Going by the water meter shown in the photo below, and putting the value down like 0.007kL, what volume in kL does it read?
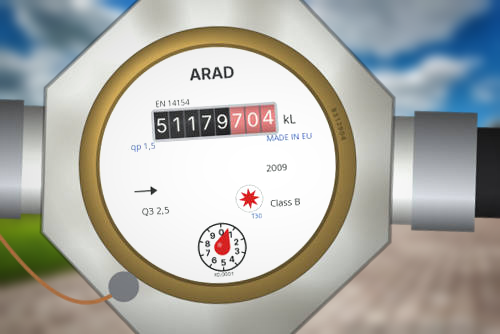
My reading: 51179.7040kL
